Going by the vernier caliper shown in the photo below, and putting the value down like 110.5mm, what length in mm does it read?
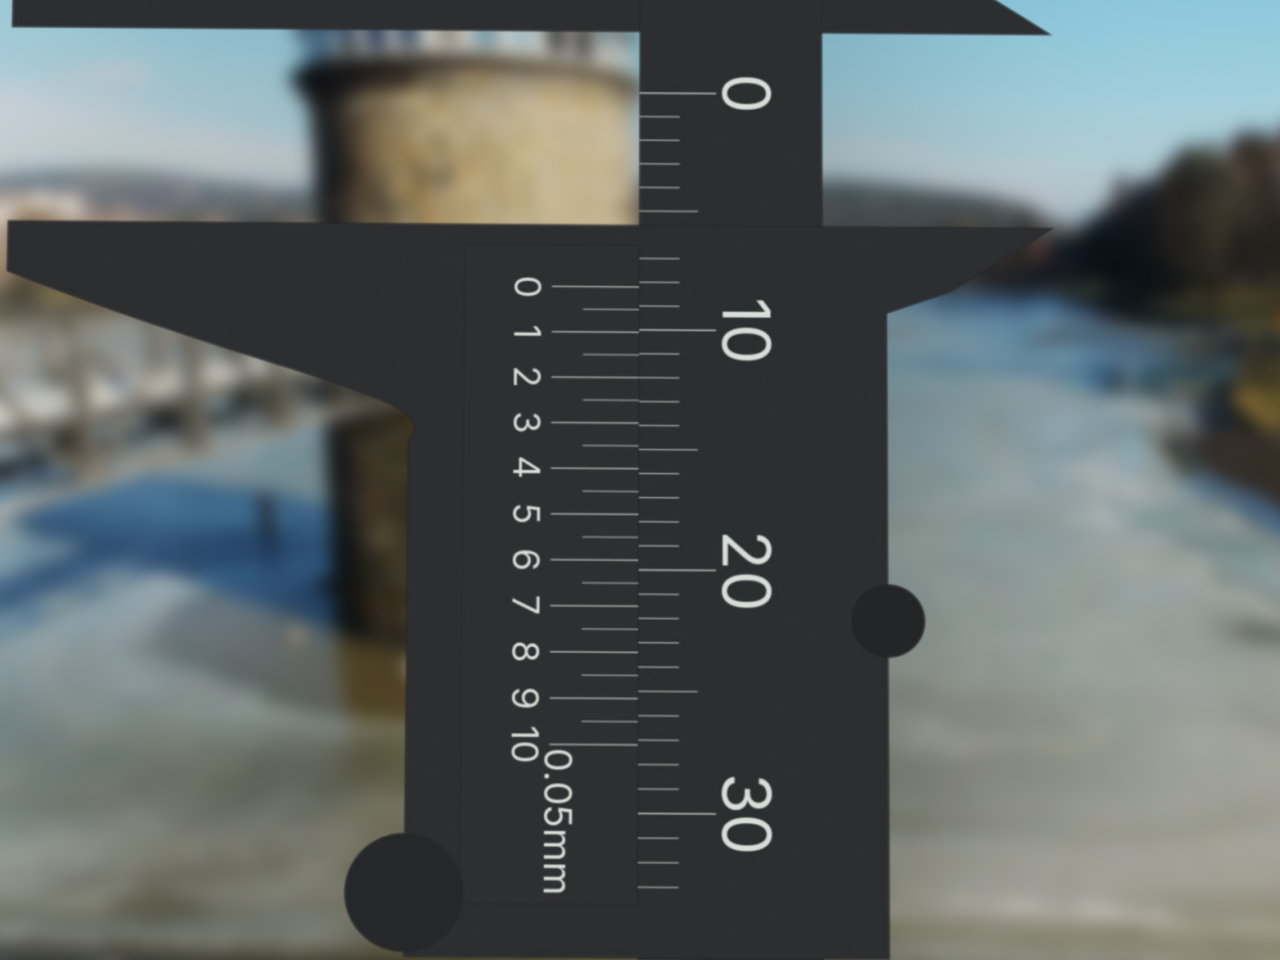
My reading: 8.2mm
